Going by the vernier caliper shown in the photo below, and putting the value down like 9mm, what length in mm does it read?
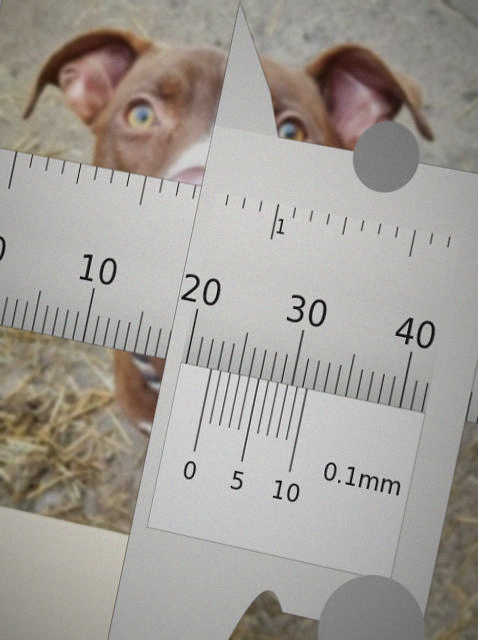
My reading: 22.4mm
